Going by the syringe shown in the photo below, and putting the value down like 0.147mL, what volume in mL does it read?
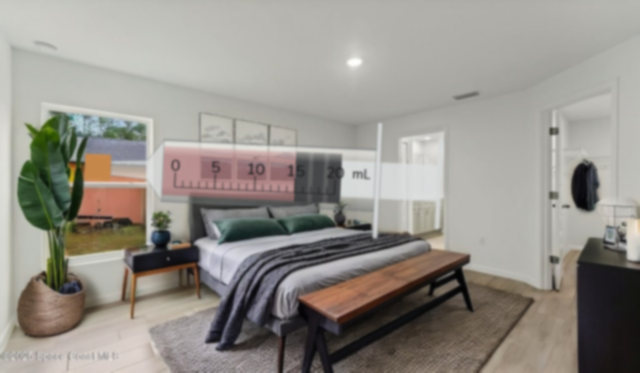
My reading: 15mL
